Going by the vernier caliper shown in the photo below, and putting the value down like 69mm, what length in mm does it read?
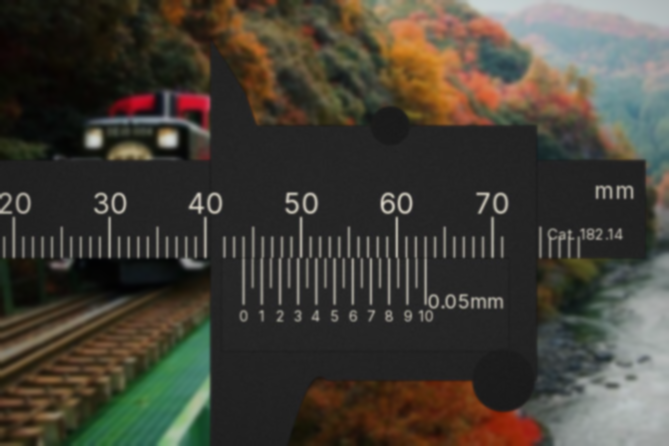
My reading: 44.0mm
